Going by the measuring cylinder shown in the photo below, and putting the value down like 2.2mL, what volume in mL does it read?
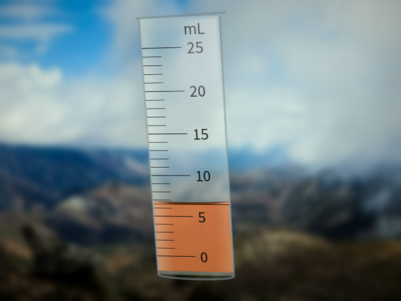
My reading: 6.5mL
